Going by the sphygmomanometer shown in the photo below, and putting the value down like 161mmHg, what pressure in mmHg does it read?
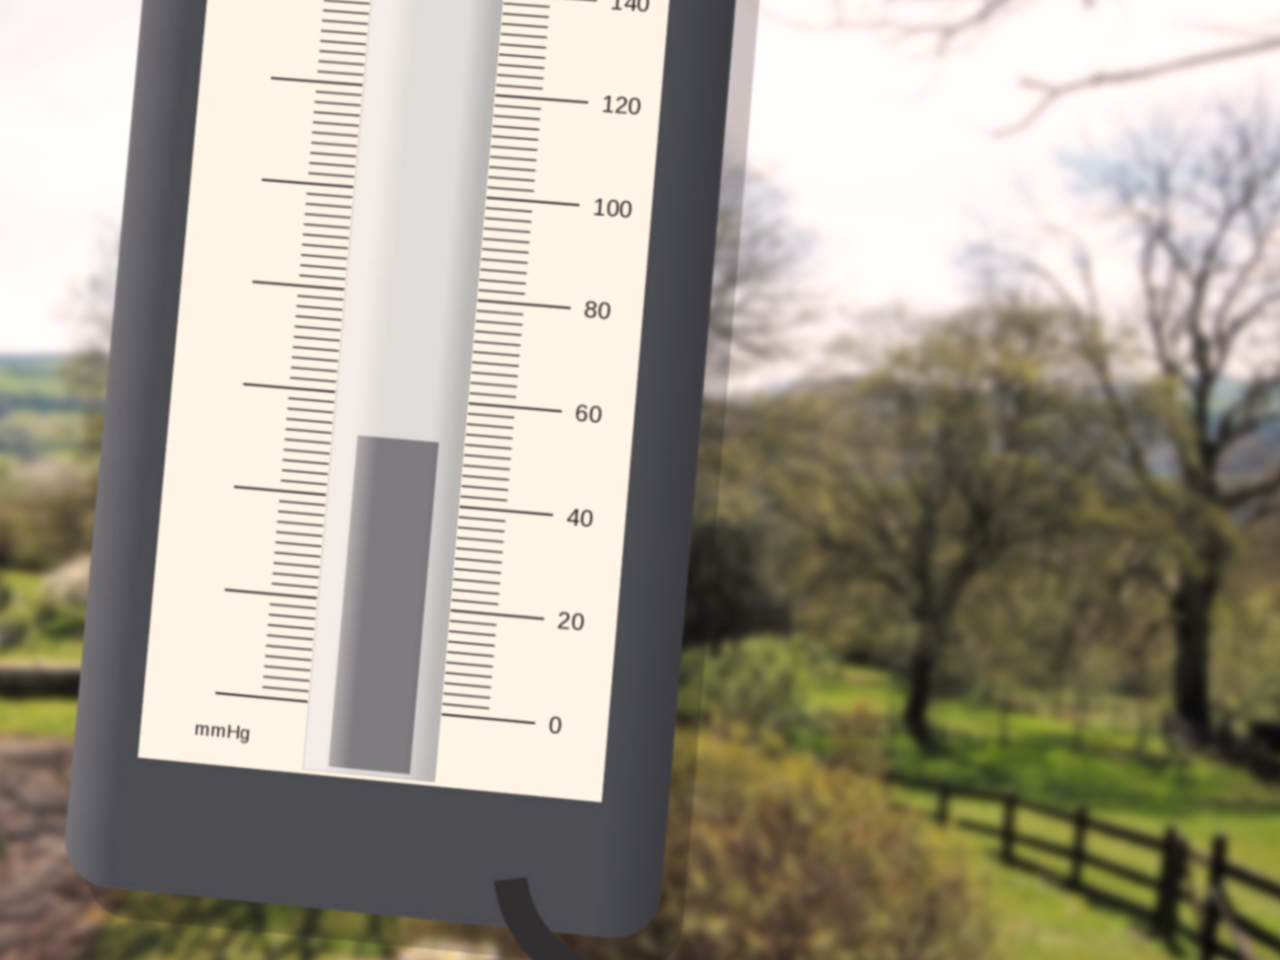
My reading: 52mmHg
